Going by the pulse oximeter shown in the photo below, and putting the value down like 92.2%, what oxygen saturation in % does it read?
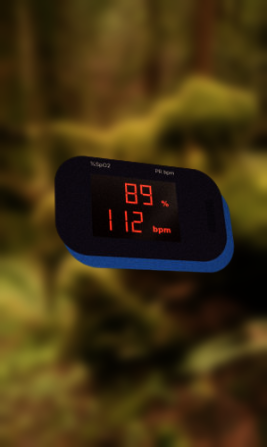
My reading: 89%
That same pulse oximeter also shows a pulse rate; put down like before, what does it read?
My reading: 112bpm
